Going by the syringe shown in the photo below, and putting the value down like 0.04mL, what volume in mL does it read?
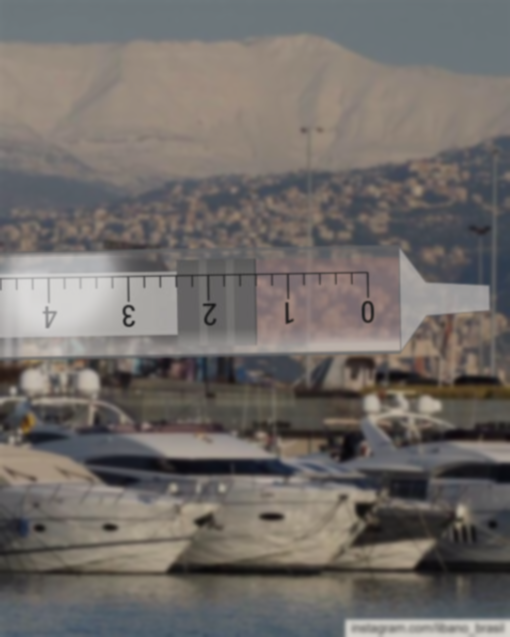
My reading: 1.4mL
